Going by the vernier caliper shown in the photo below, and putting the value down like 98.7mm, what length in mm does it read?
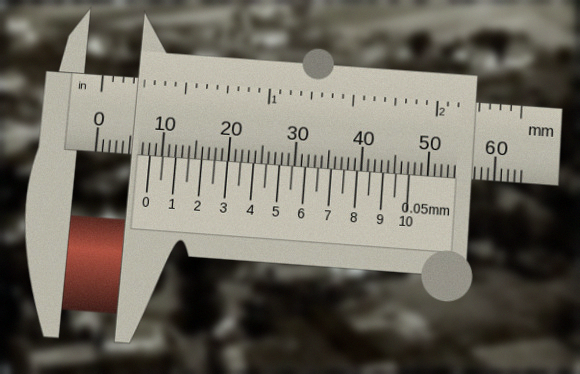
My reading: 8.2mm
